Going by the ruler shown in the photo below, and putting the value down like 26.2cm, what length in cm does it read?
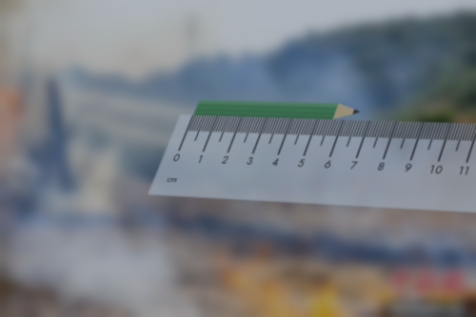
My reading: 6.5cm
